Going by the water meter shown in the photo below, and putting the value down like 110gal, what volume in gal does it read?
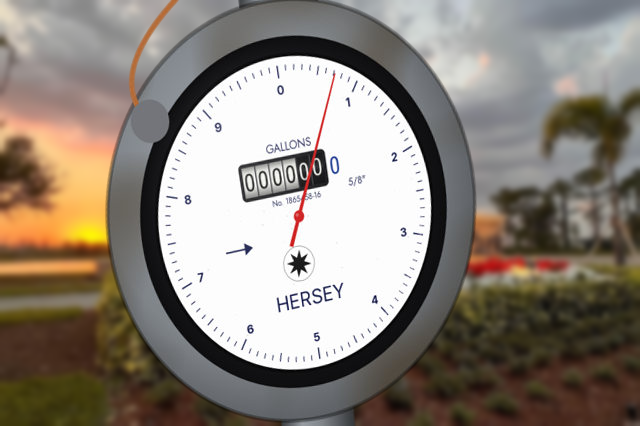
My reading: 0.7gal
